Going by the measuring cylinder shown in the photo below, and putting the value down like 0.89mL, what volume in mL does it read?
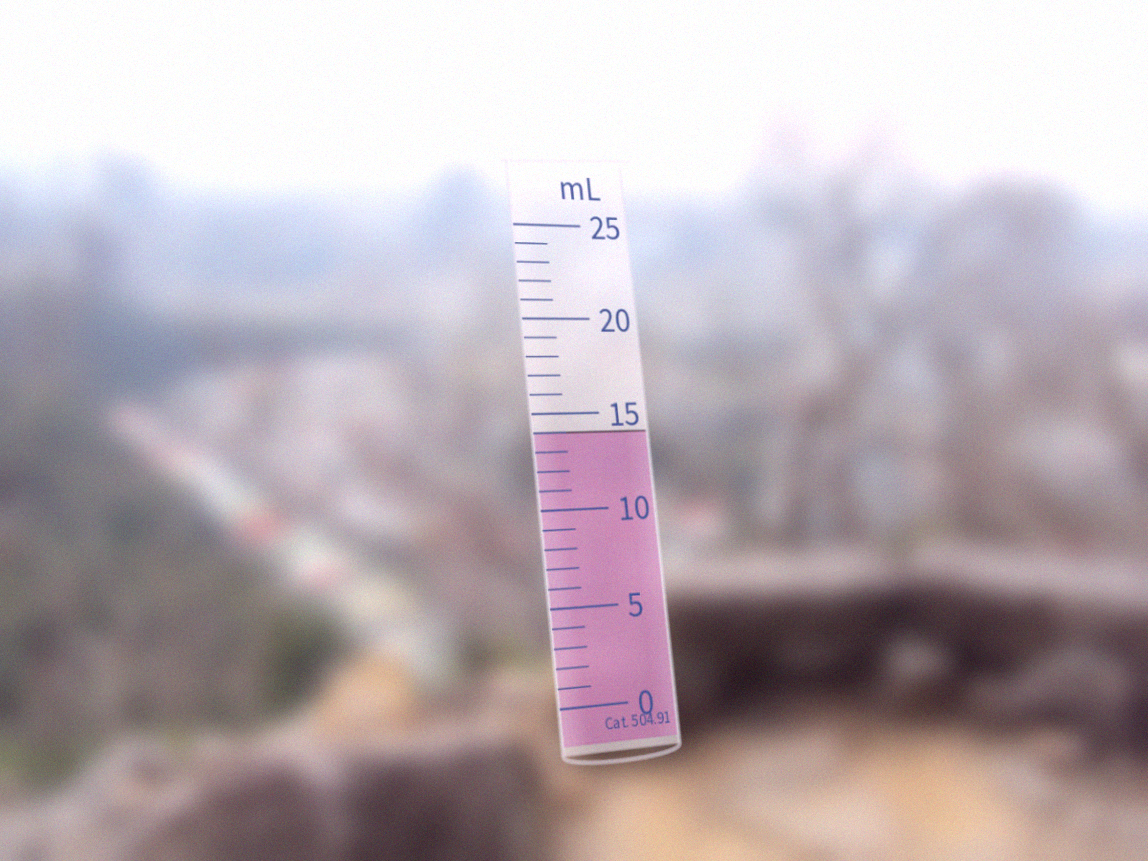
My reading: 14mL
